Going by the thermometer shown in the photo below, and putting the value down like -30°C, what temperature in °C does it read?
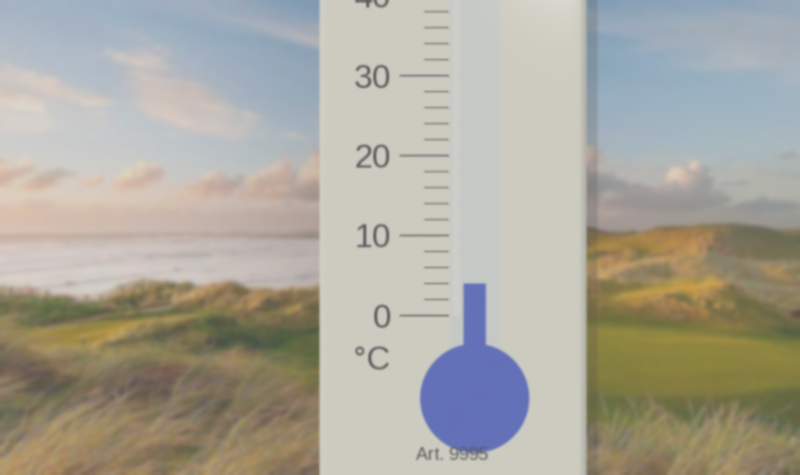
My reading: 4°C
